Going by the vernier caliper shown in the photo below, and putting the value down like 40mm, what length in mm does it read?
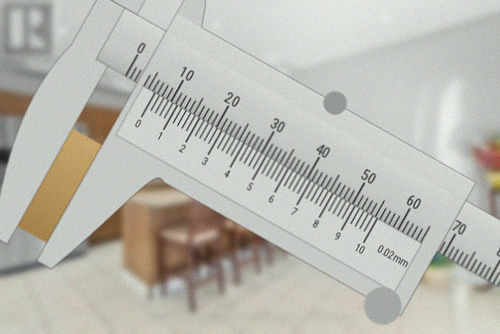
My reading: 6.5mm
